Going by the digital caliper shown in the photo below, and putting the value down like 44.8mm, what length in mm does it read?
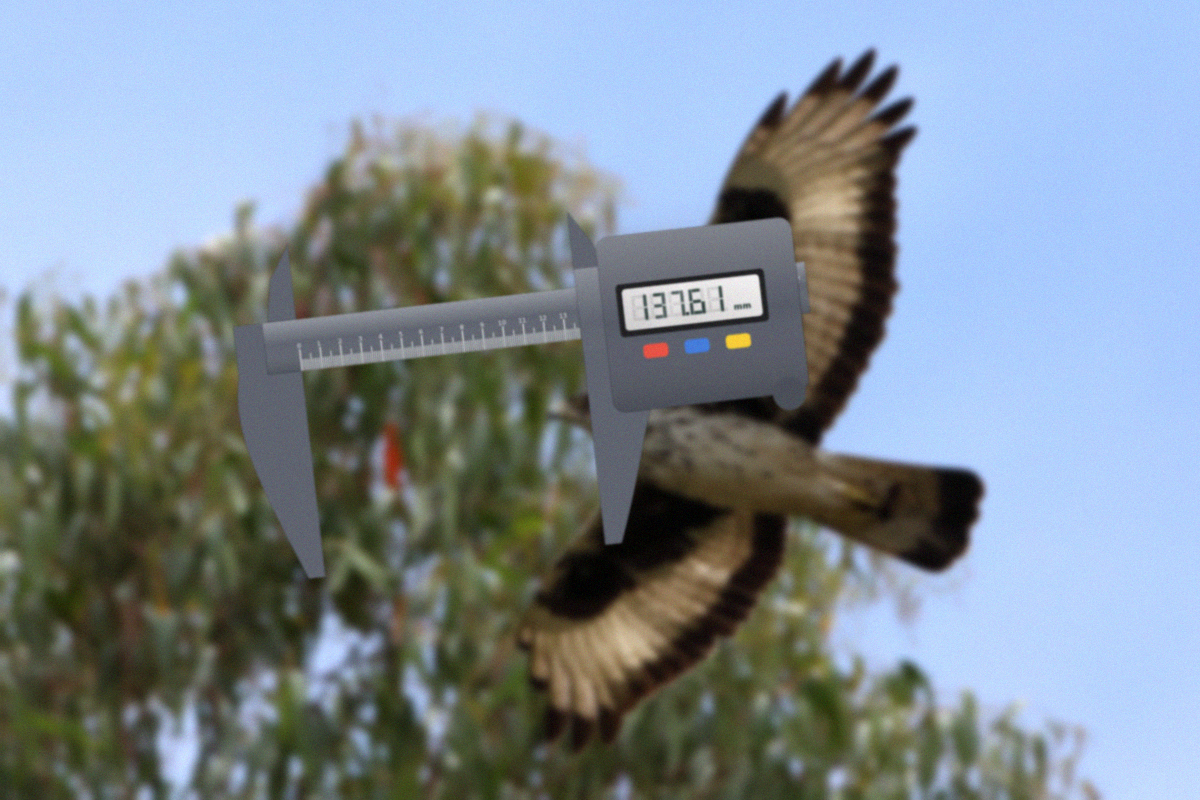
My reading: 137.61mm
